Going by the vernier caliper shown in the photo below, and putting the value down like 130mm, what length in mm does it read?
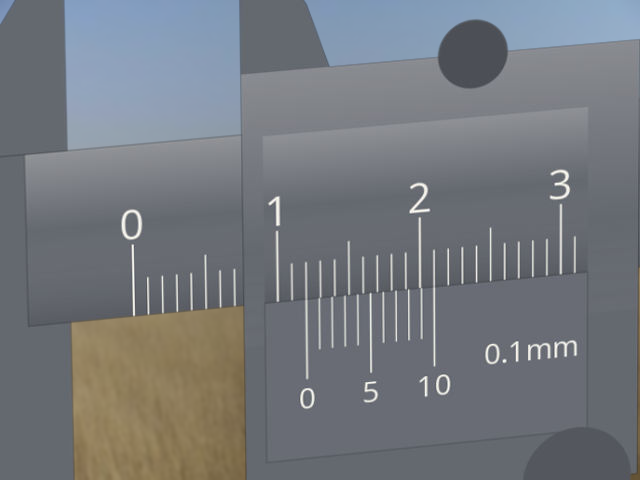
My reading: 12.0mm
